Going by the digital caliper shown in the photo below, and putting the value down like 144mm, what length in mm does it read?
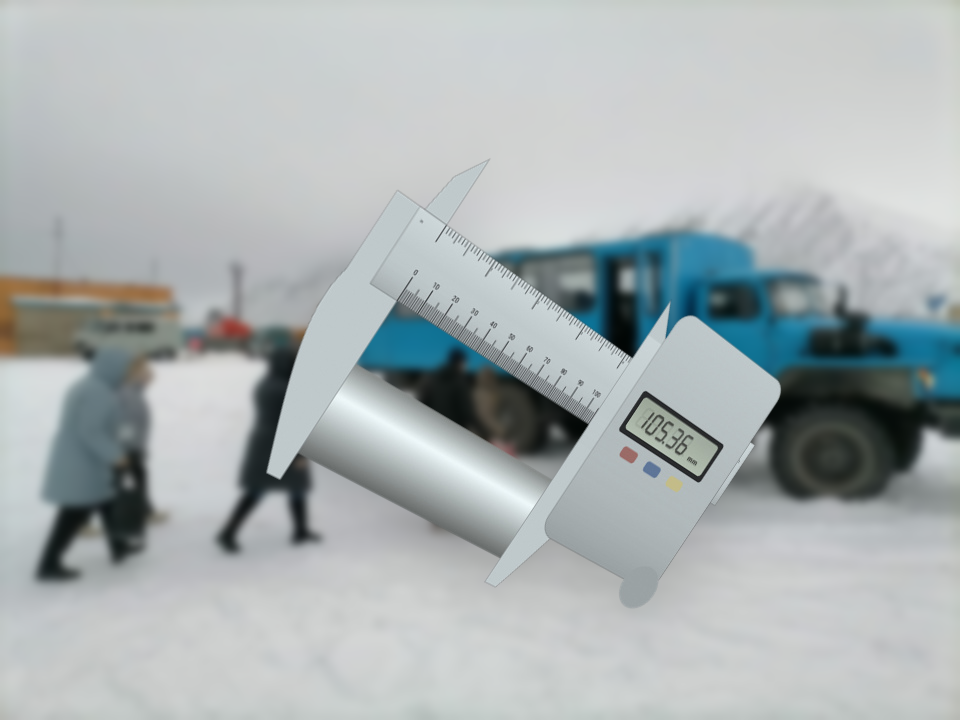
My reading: 105.36mm
